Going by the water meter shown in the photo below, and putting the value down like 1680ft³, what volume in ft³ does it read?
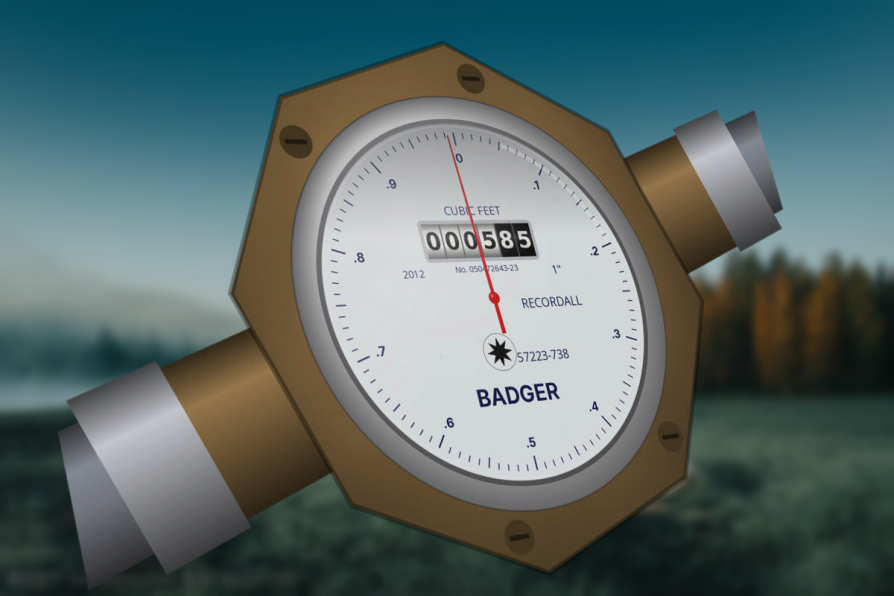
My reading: 584.99ft³
